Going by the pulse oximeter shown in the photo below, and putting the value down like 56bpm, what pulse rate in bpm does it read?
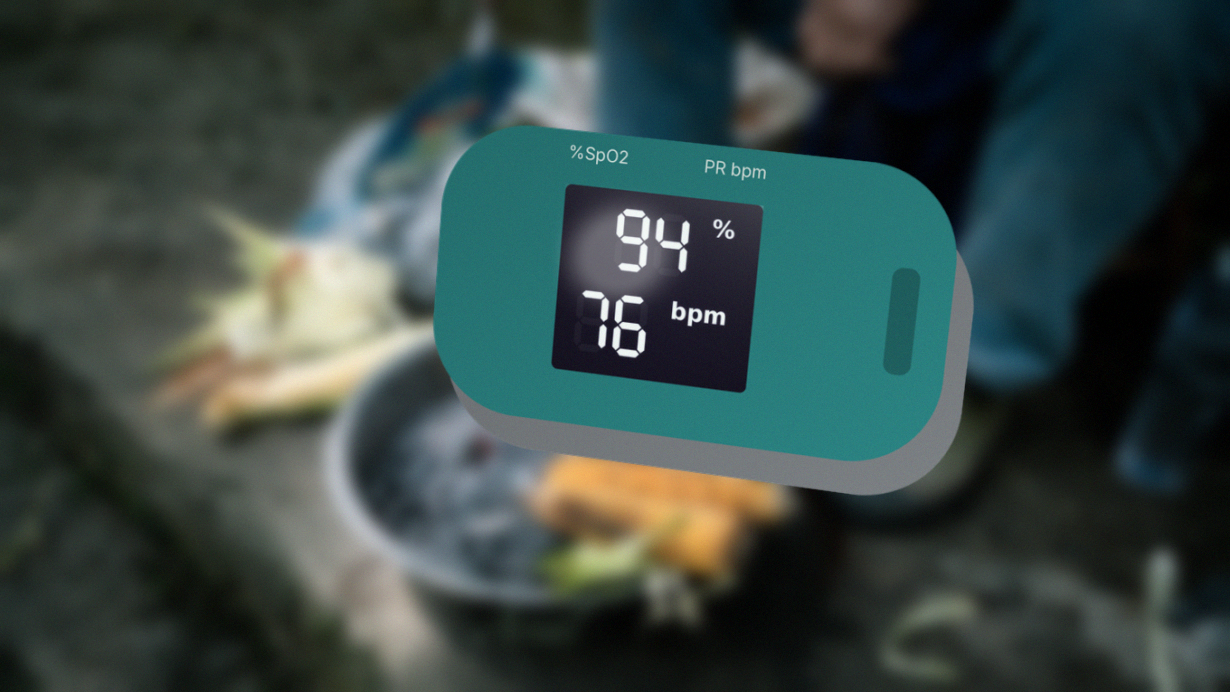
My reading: 76bpm
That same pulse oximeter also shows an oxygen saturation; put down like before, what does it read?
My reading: 94%
